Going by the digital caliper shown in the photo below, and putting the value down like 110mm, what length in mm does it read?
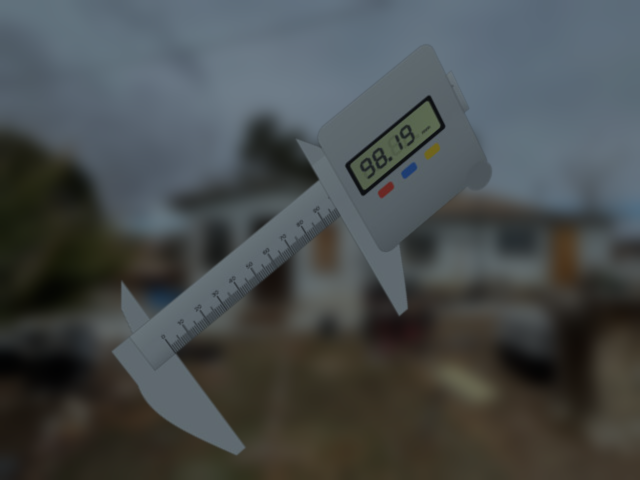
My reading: 98.19mm
